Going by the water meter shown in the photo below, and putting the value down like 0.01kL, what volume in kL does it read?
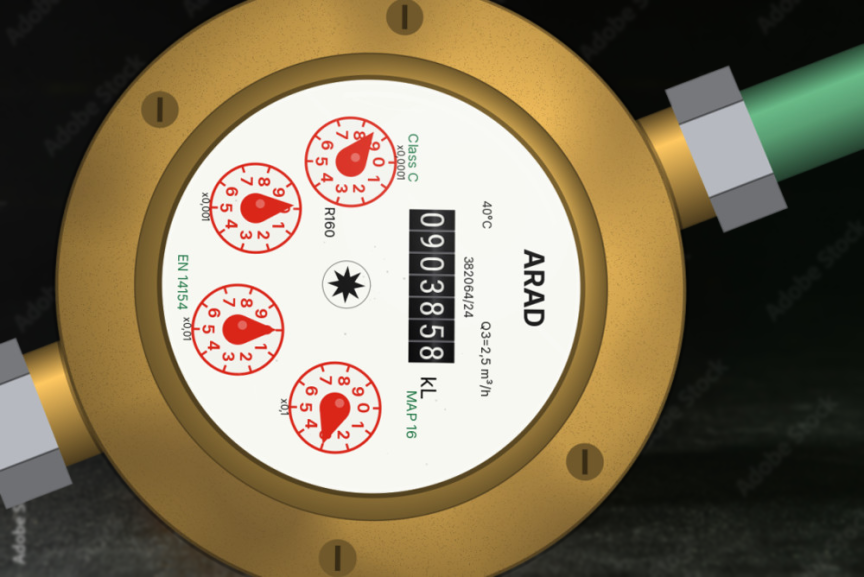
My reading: 903858.2998kL
